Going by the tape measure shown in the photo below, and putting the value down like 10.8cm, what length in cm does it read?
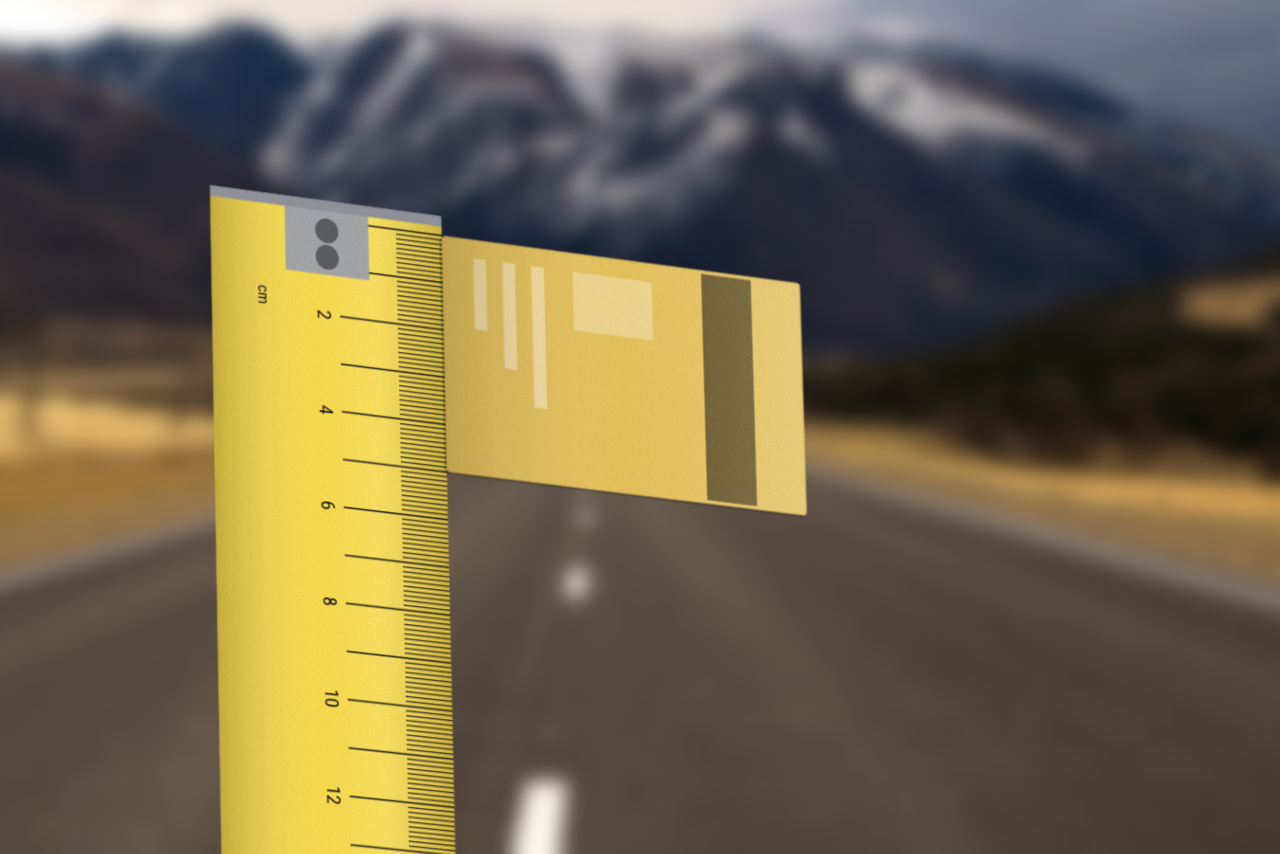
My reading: 5cm
